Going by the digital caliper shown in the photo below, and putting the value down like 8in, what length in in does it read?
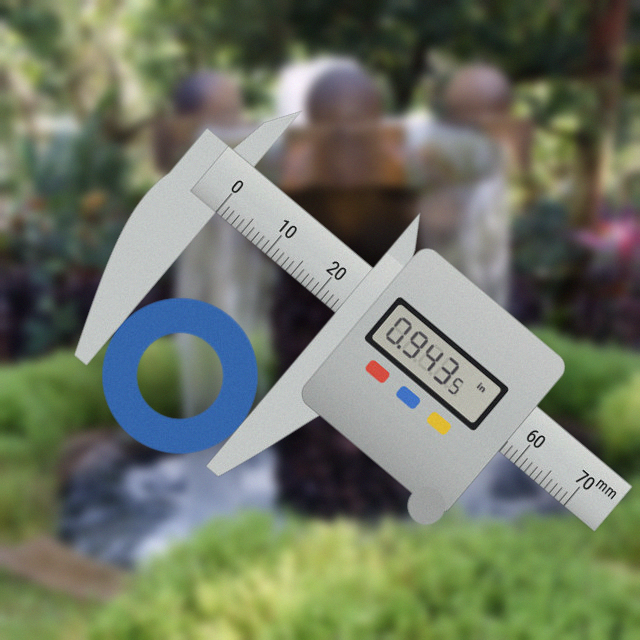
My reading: 0.9435in
